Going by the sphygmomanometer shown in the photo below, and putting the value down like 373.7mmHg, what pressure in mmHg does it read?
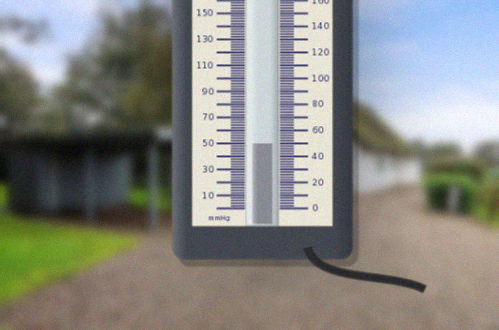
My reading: 50mmHg
